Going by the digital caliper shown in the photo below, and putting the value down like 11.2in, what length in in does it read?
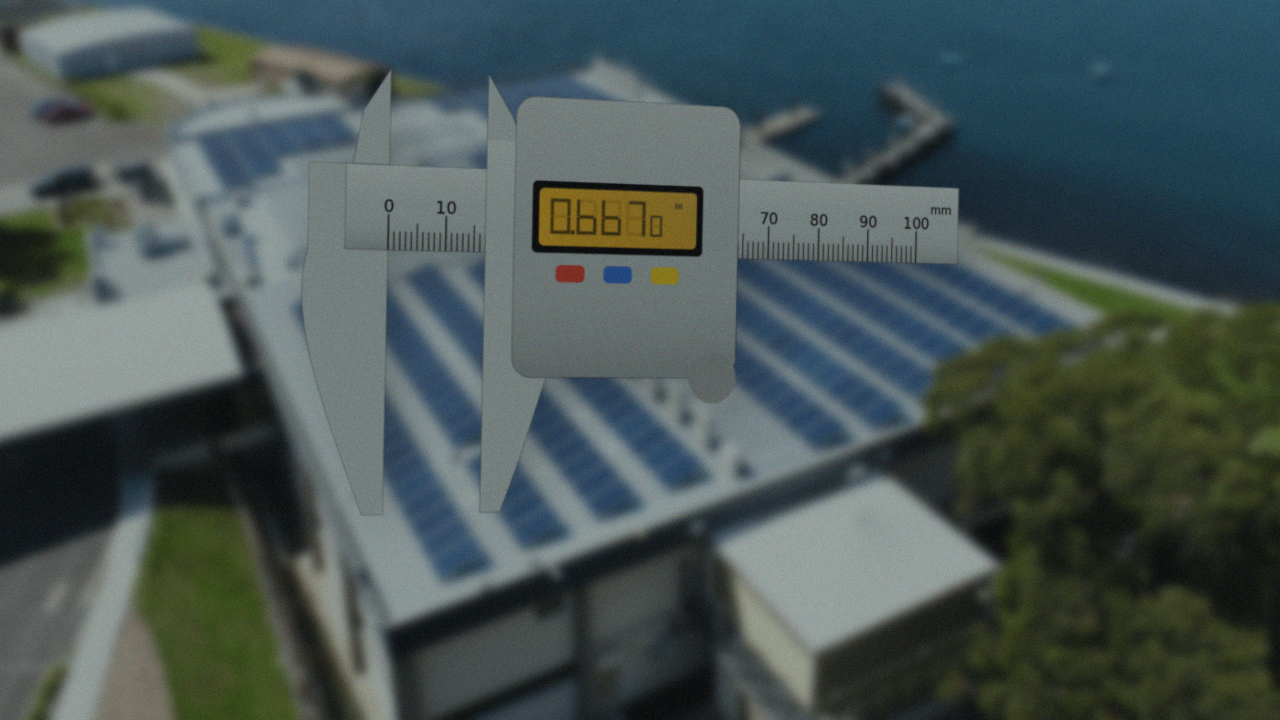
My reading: 0.6670in
